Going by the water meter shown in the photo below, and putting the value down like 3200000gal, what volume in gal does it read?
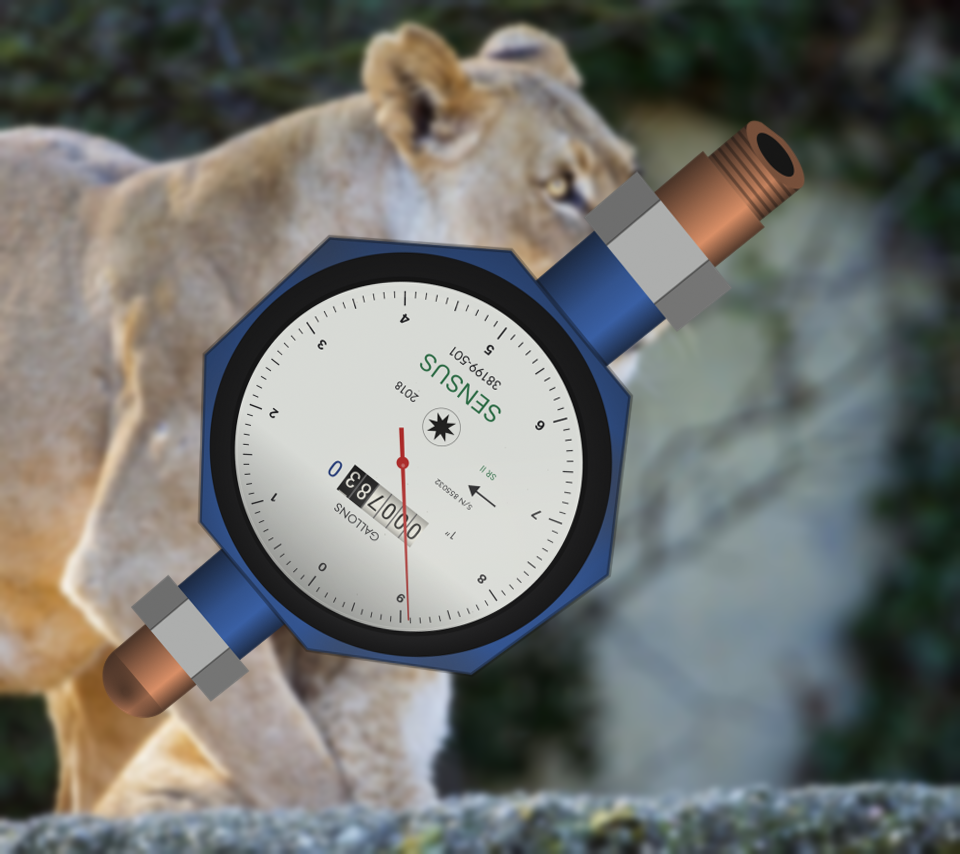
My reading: 7828.9gal
